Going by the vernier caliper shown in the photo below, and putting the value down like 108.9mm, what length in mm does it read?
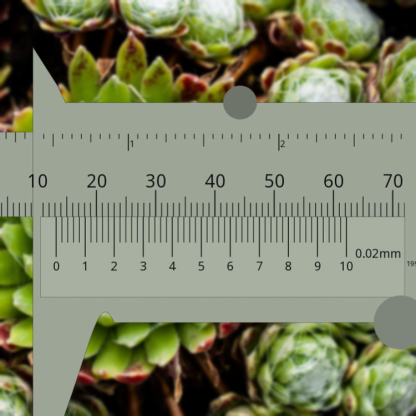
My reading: 13.2mm
